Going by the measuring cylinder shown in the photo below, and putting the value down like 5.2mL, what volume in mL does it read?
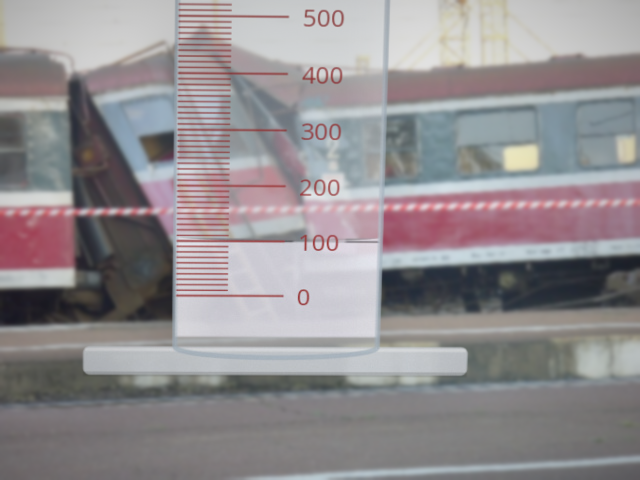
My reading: 100mL
